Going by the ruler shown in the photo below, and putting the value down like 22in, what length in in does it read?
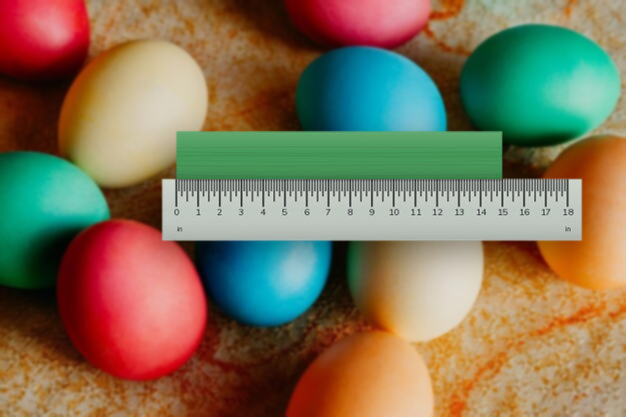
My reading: 15in
